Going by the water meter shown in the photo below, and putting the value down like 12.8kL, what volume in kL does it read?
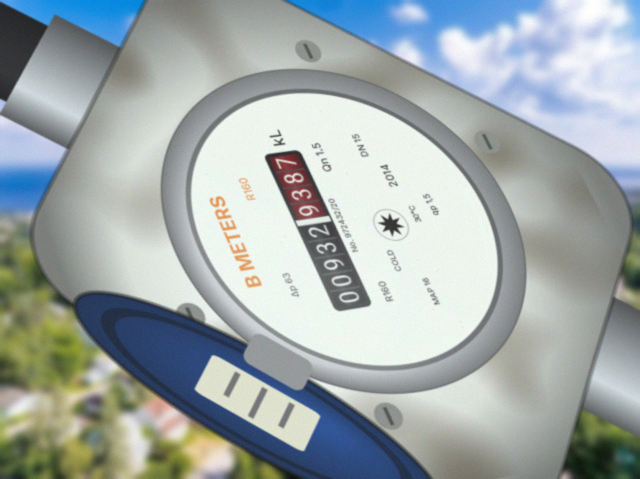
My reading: 932.9387kL
